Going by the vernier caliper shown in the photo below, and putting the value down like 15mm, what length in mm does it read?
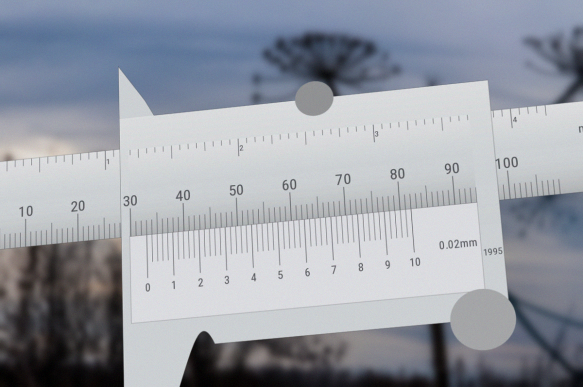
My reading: 33.0mm
